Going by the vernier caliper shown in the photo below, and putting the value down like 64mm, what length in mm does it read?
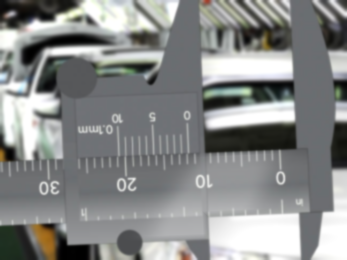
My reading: 11.8mm
